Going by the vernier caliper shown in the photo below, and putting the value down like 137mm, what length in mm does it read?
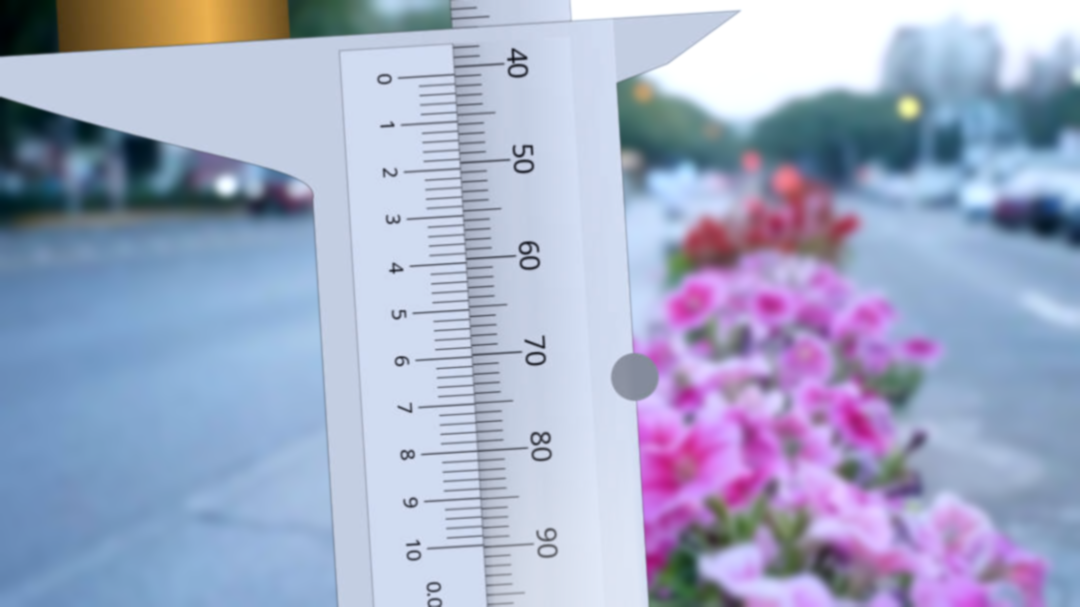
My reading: 40.8mm
